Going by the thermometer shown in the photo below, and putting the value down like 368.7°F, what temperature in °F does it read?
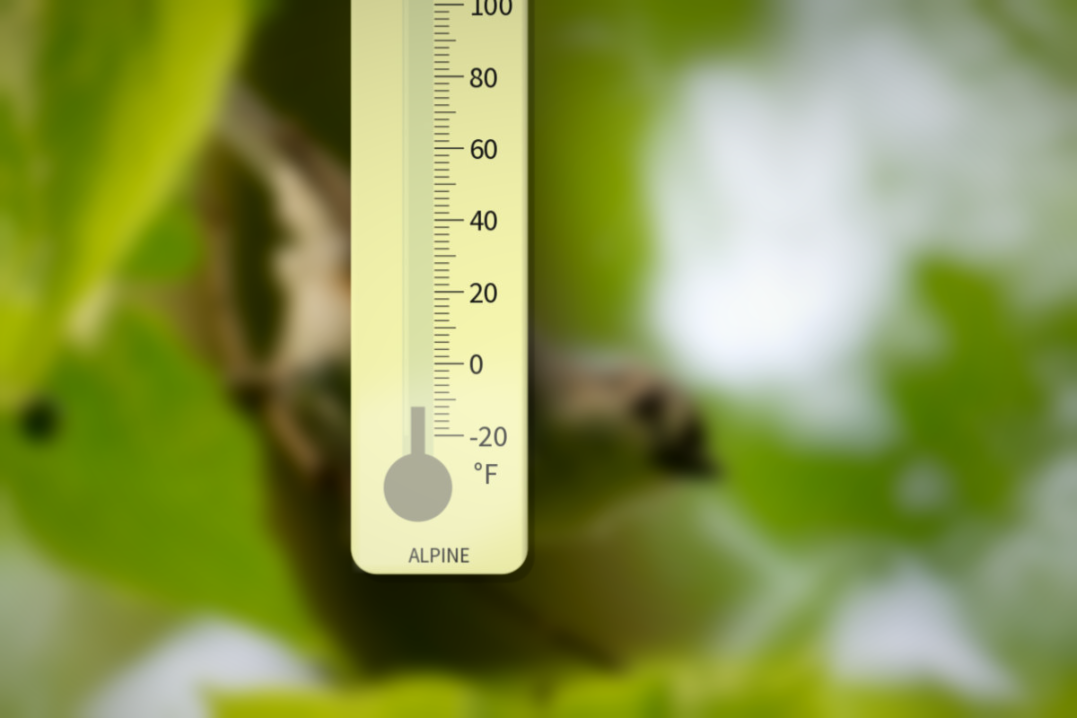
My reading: -12°F
